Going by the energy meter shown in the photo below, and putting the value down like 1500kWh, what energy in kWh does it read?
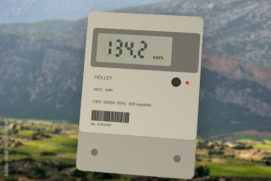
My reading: 134.2kWh
